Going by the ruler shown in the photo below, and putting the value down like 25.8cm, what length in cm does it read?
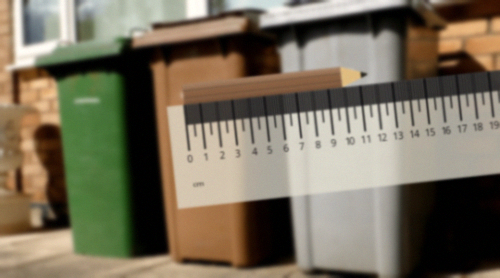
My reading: 11.5cm
